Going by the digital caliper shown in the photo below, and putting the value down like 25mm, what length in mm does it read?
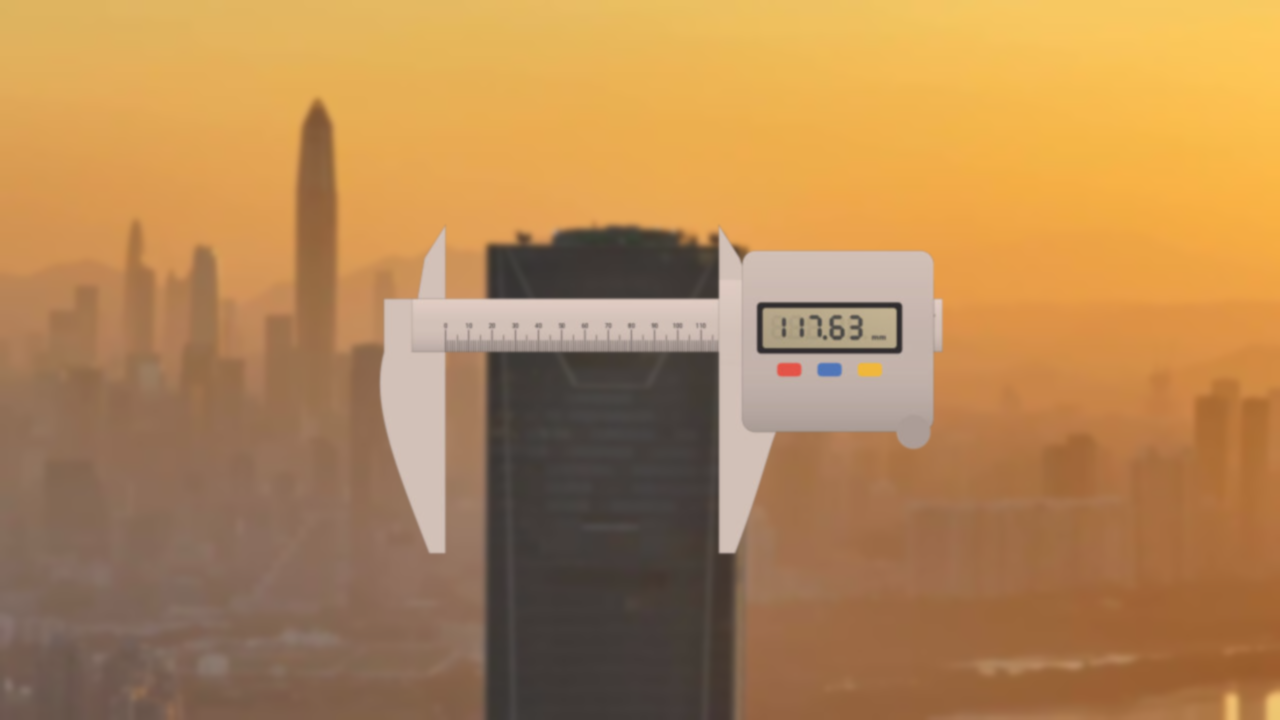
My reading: 117.63mm
